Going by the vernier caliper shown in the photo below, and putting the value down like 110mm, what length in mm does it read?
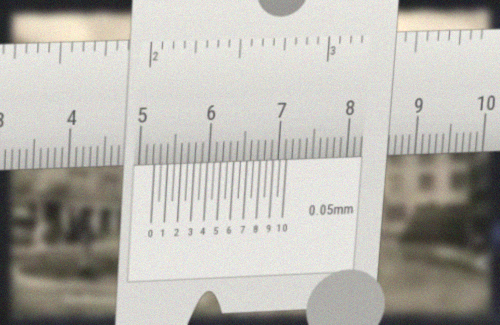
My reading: 52.2mm
